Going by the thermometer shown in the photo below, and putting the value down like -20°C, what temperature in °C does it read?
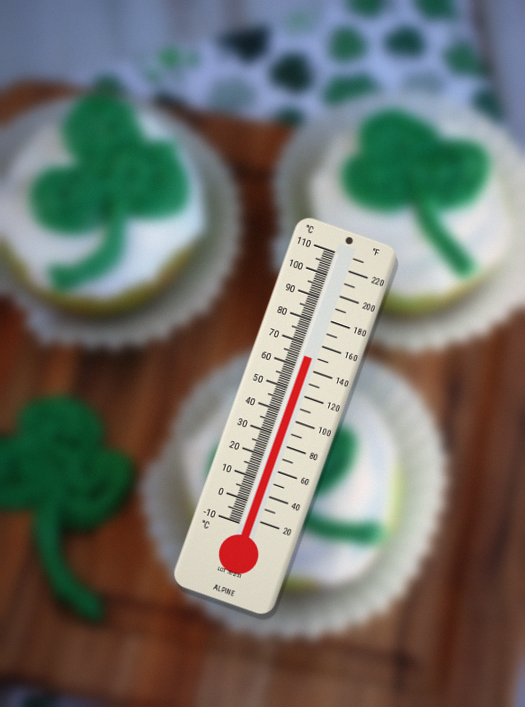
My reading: 65°C
